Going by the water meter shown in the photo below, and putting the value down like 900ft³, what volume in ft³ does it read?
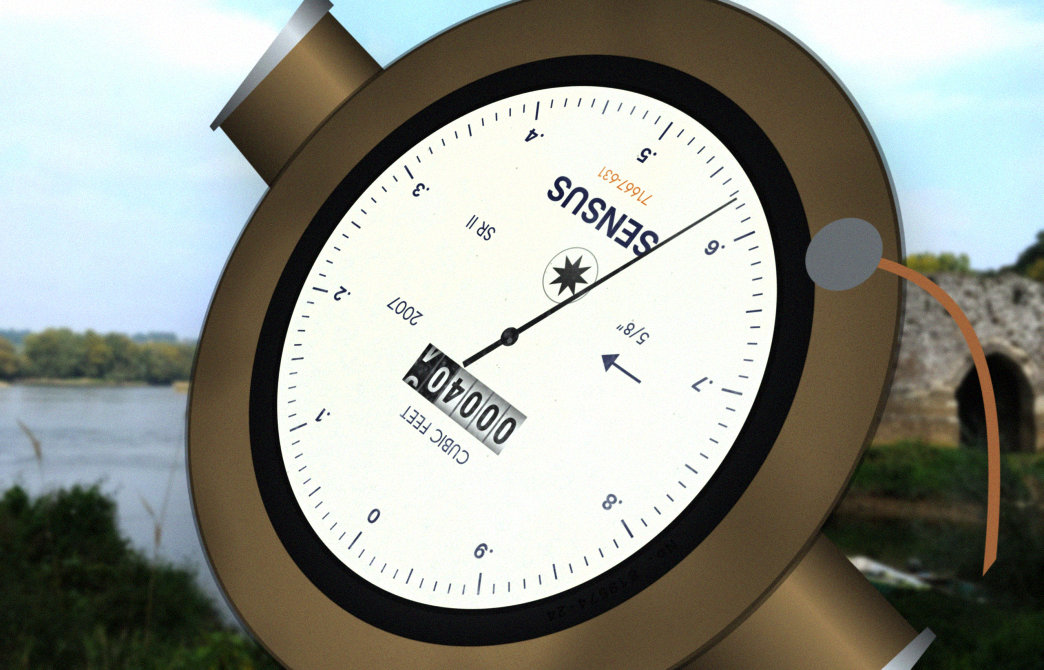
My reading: 403.57ft³
